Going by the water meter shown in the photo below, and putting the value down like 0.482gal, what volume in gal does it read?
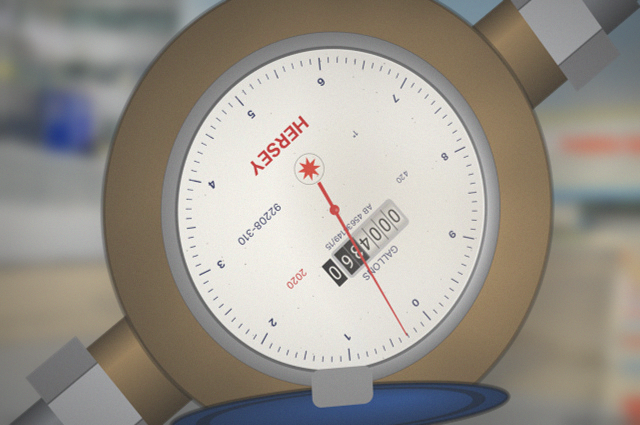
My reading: 4360.3gal
